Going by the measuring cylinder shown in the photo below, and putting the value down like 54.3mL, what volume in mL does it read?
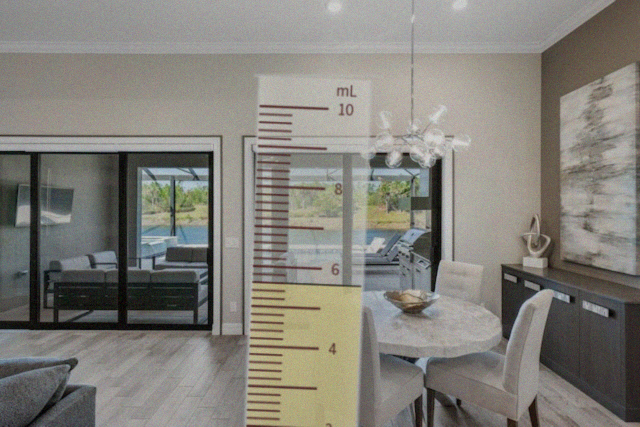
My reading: 5.6mL
